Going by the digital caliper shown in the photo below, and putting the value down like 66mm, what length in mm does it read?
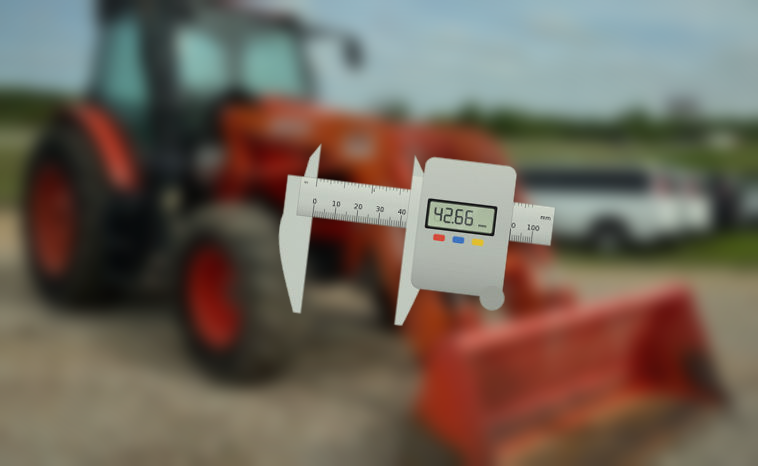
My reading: 42.66mm
